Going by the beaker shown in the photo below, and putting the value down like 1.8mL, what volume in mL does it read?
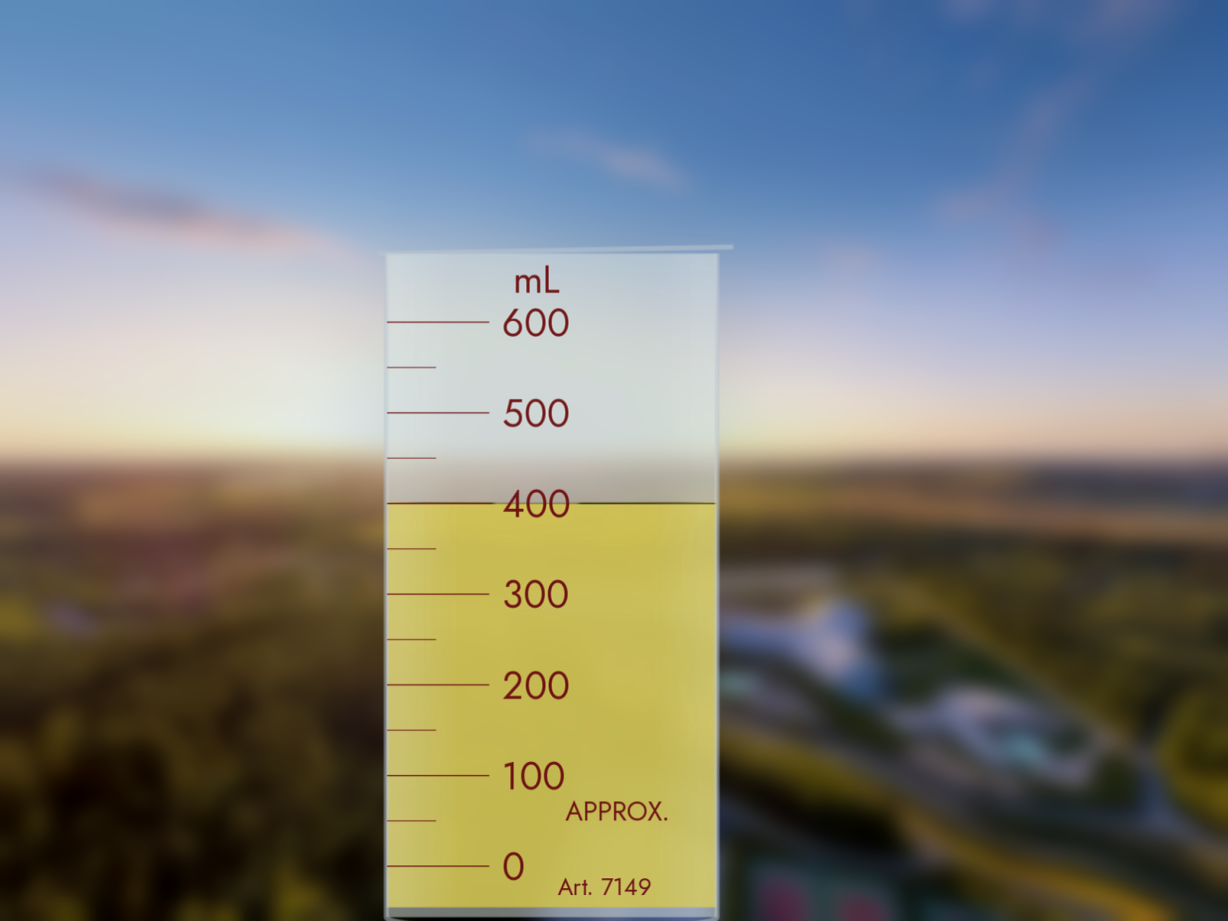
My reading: 400mL
